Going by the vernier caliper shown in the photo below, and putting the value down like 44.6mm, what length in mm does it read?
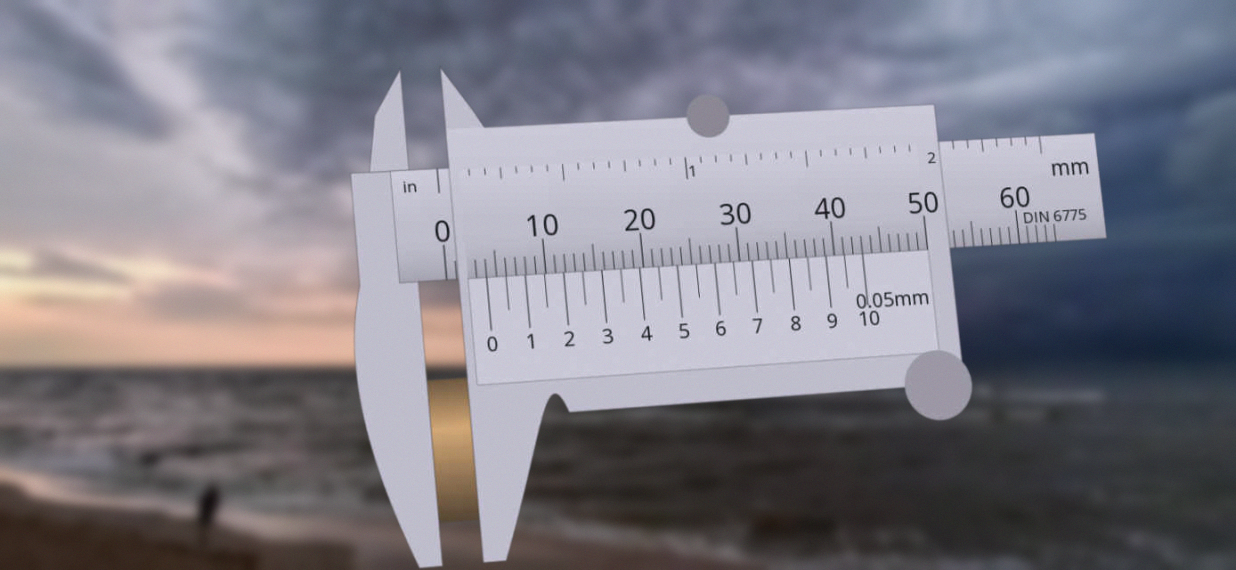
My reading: 4.0mm
